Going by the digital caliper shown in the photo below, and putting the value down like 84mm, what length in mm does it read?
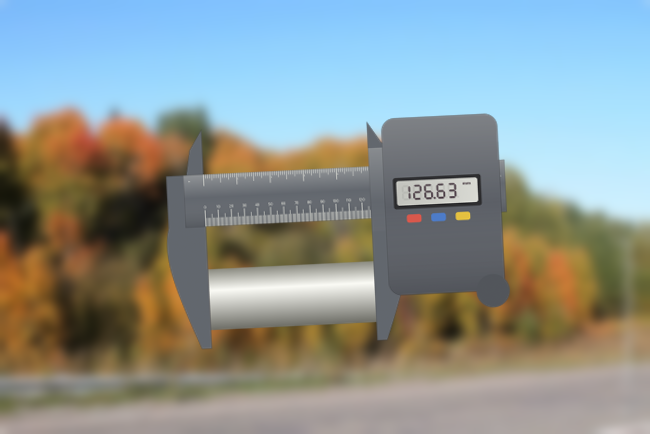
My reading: 126.63mm
